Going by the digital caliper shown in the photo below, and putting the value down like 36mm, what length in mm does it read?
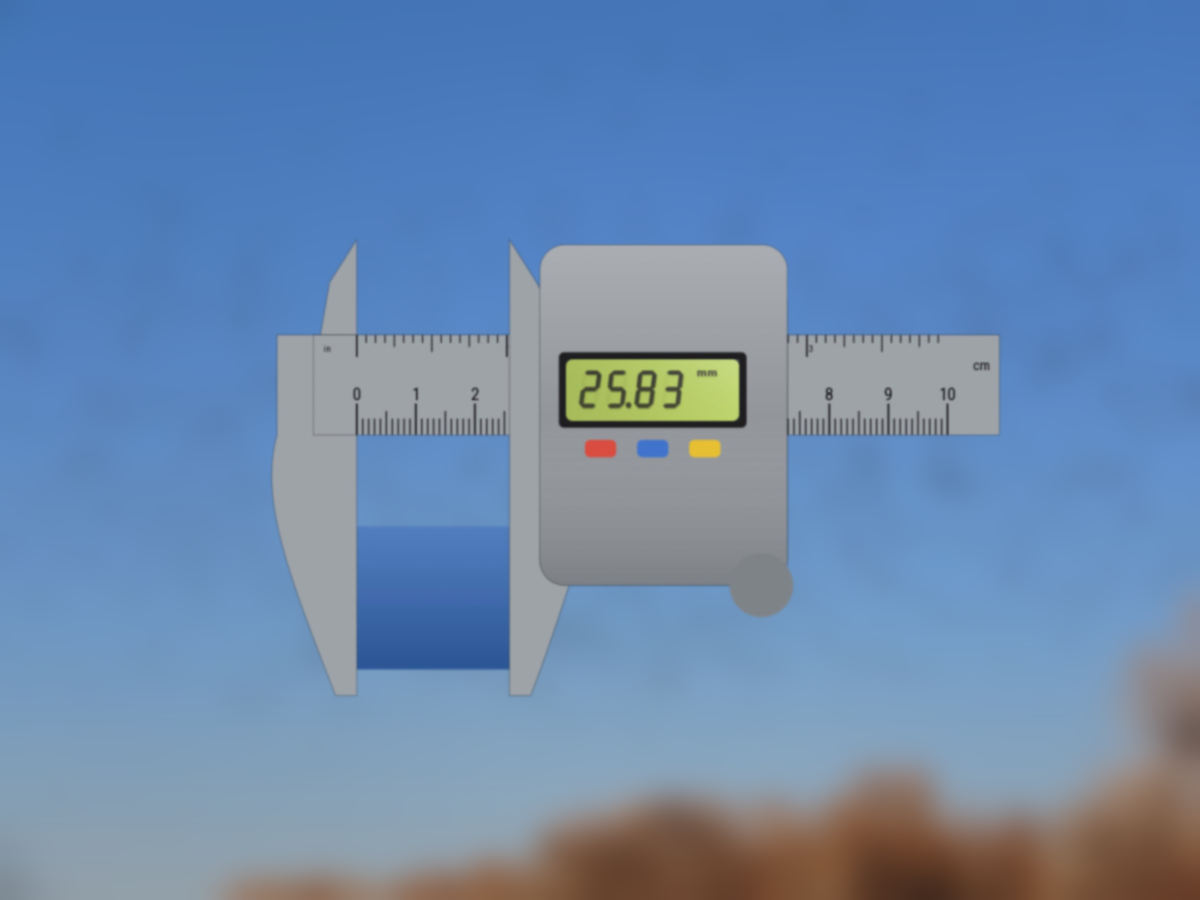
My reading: 25.83mm
